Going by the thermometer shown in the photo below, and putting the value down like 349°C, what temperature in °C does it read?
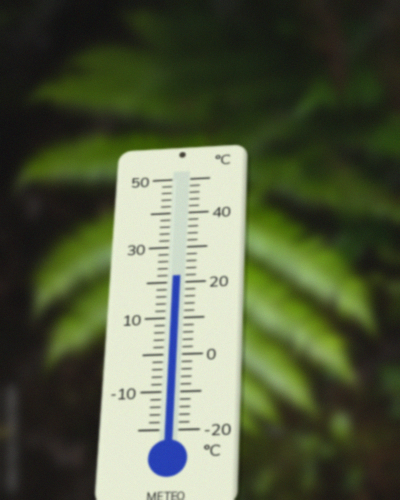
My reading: 22°C
